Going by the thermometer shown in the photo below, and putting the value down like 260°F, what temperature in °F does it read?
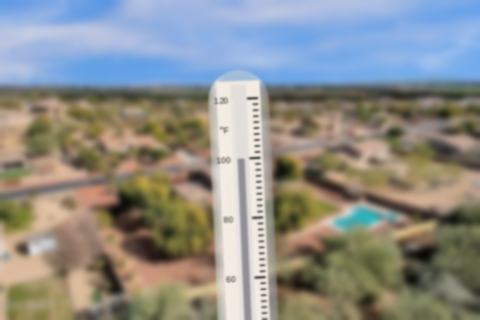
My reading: 100°F
